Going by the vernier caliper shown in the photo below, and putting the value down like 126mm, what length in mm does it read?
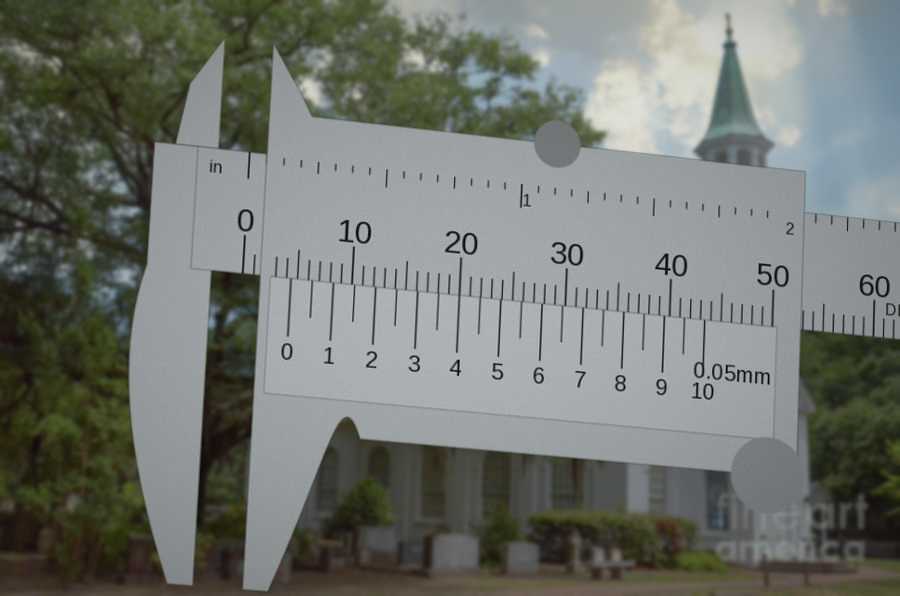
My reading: 4.4mm
